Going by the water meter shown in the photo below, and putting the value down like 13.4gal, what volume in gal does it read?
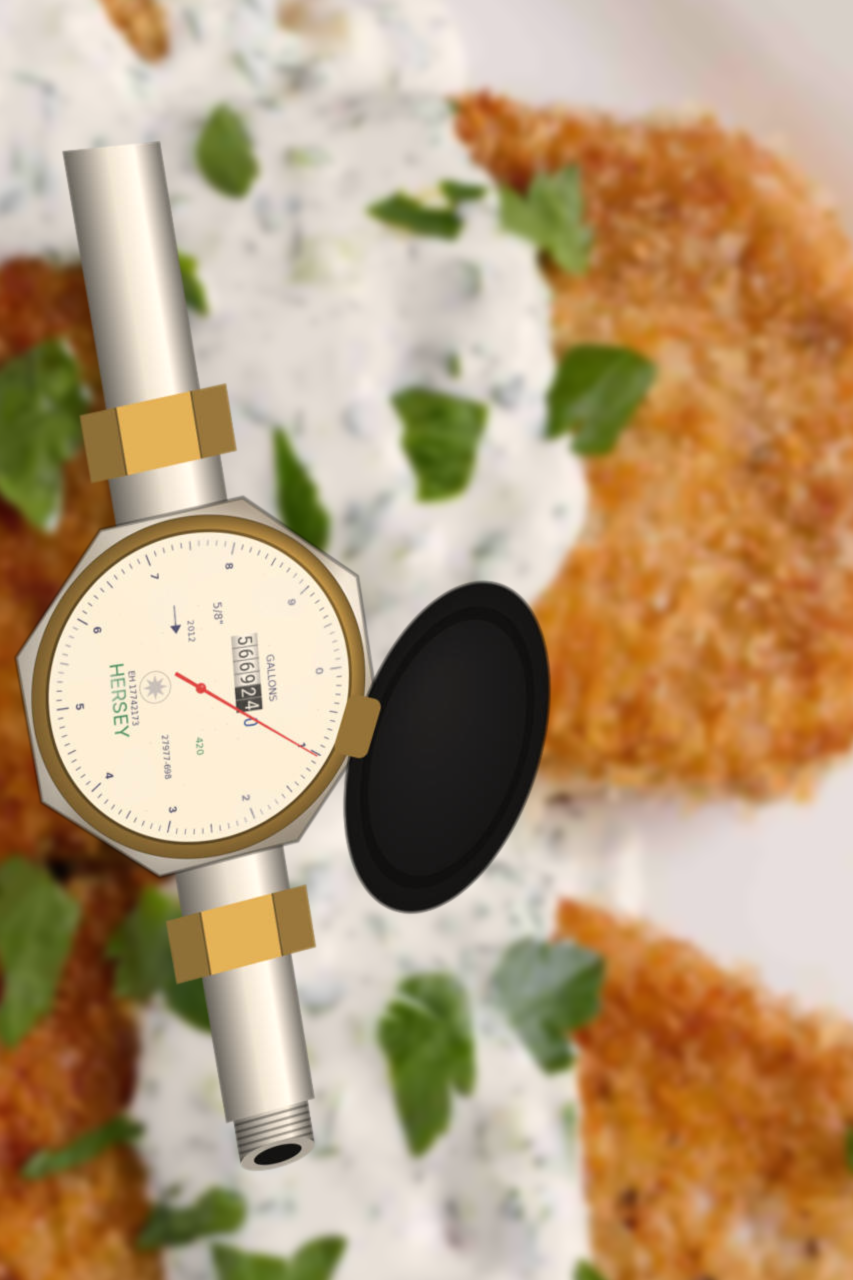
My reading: 5669241.0gal
